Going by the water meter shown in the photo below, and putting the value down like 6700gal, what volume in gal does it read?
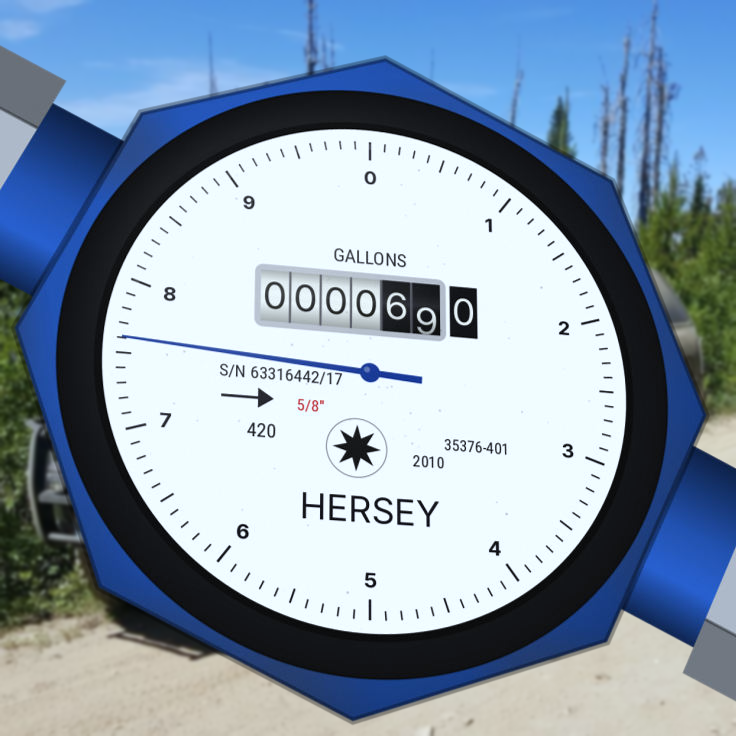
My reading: 687.6gal
